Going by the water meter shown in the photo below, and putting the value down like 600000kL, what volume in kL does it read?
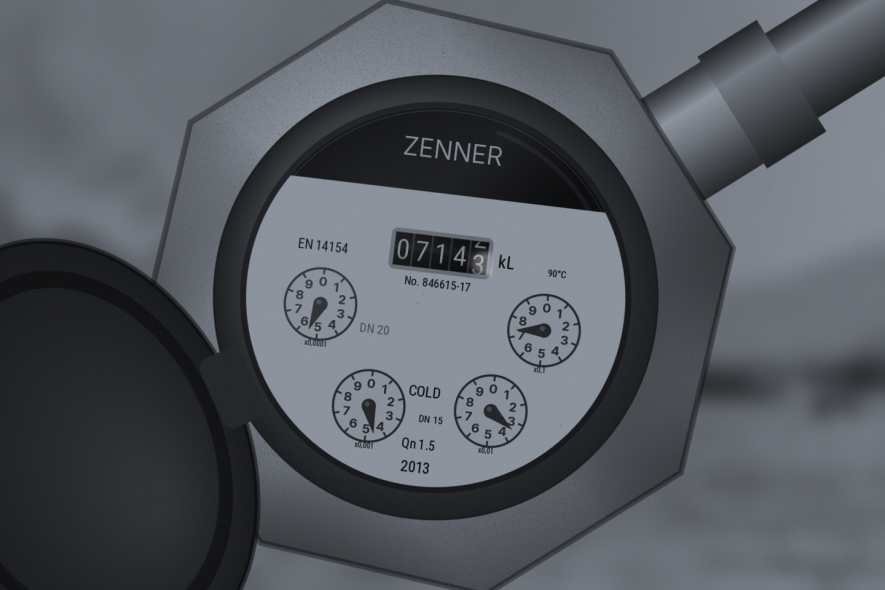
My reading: 7142.7345kL
